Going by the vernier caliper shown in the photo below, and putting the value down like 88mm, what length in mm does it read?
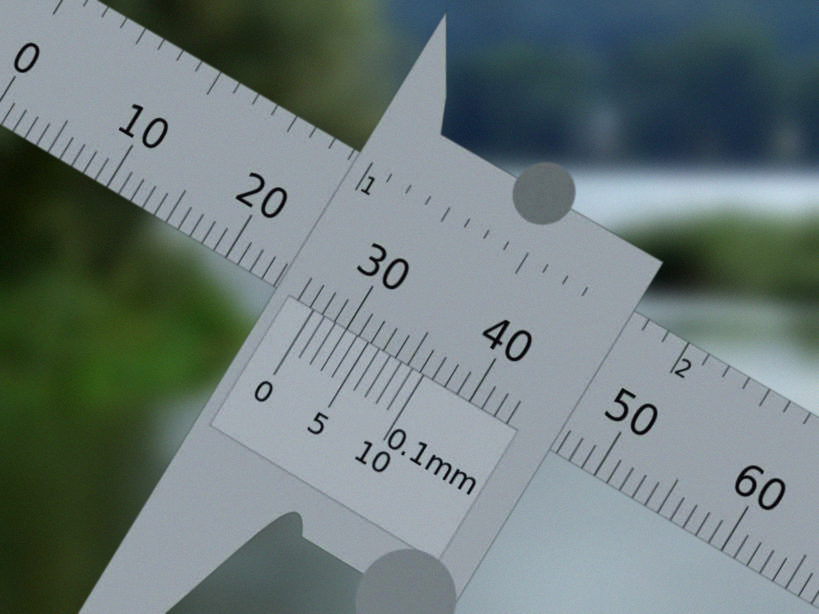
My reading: 27.3mm
